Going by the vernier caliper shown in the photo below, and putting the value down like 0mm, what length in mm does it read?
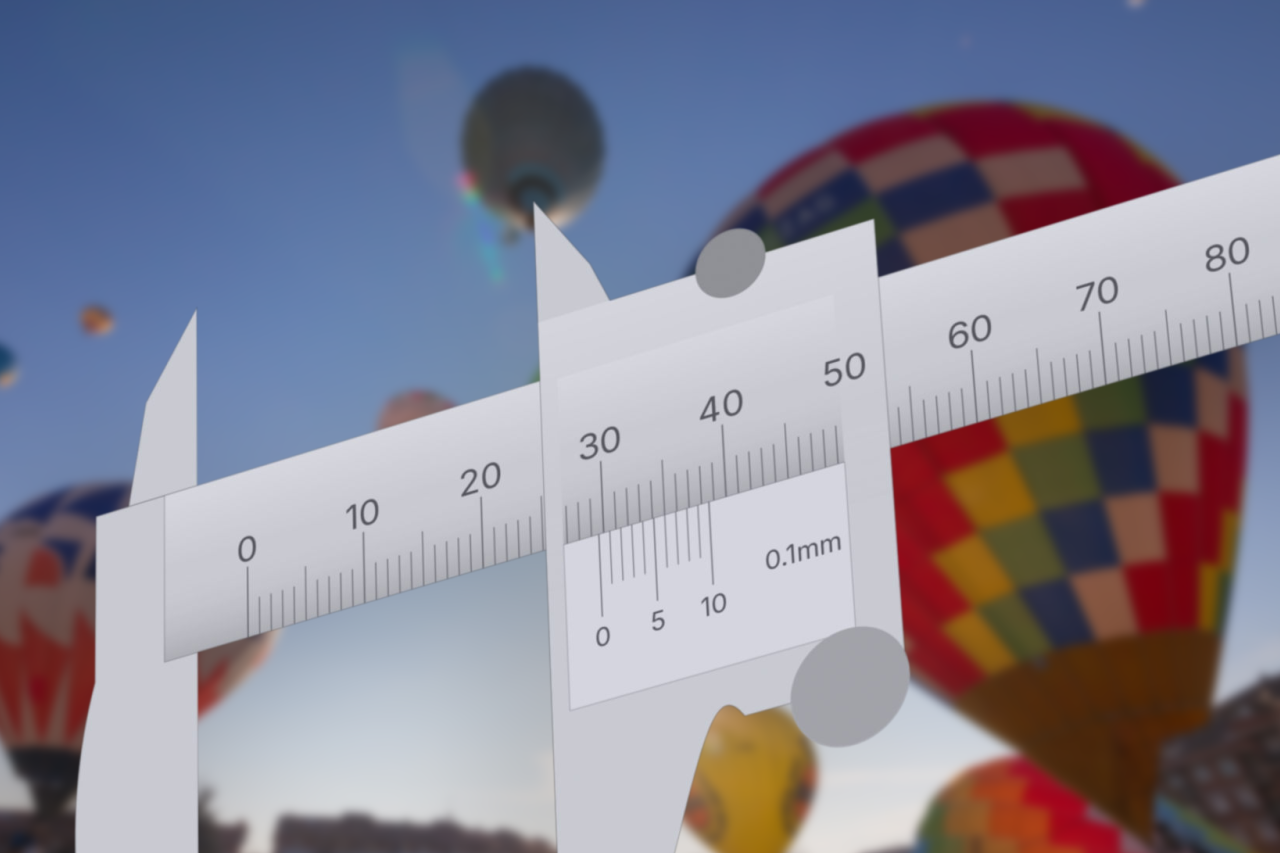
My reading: 29.6mm
